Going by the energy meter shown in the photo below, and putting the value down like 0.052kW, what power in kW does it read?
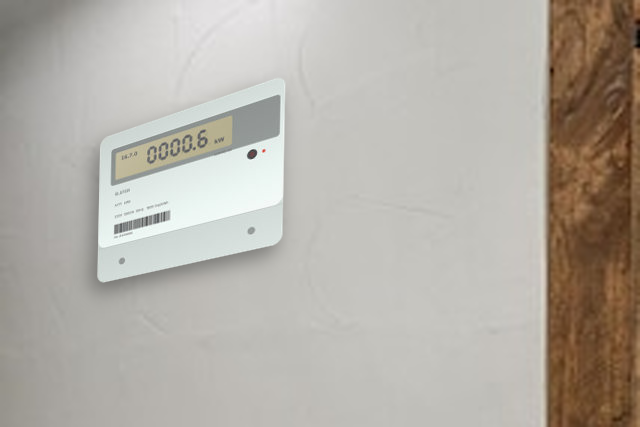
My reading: 0.6kW
